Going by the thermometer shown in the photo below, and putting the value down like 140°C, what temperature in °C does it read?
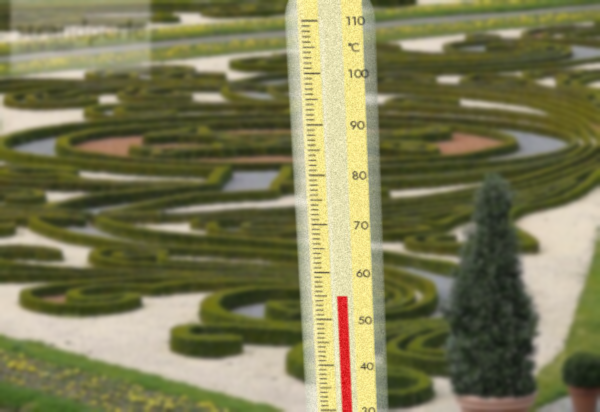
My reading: 55°C
